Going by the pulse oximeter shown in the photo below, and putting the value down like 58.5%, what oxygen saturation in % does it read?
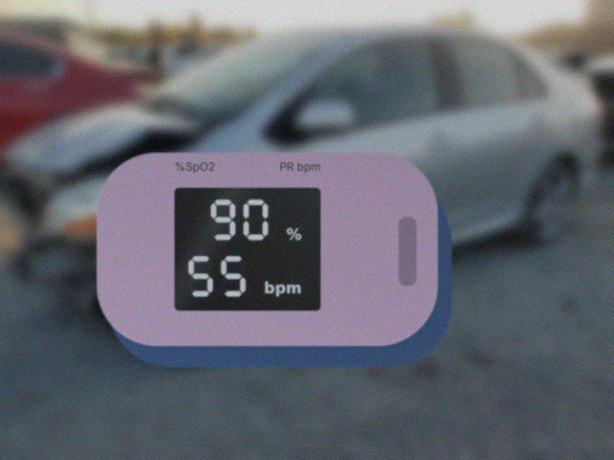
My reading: 90%
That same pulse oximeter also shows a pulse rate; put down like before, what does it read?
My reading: 55bpm
